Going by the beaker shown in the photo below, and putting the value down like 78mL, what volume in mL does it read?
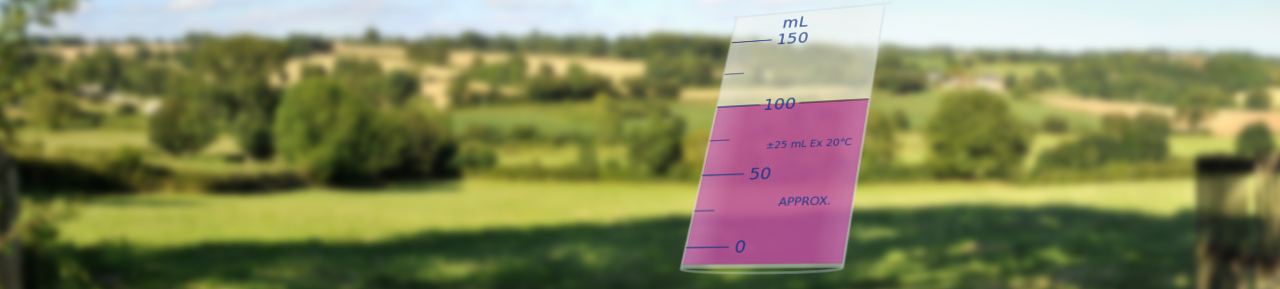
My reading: 100mL
